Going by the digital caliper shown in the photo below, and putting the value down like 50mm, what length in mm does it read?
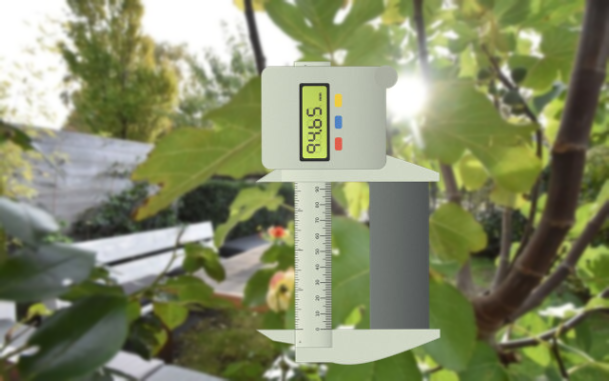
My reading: 94.65mm
